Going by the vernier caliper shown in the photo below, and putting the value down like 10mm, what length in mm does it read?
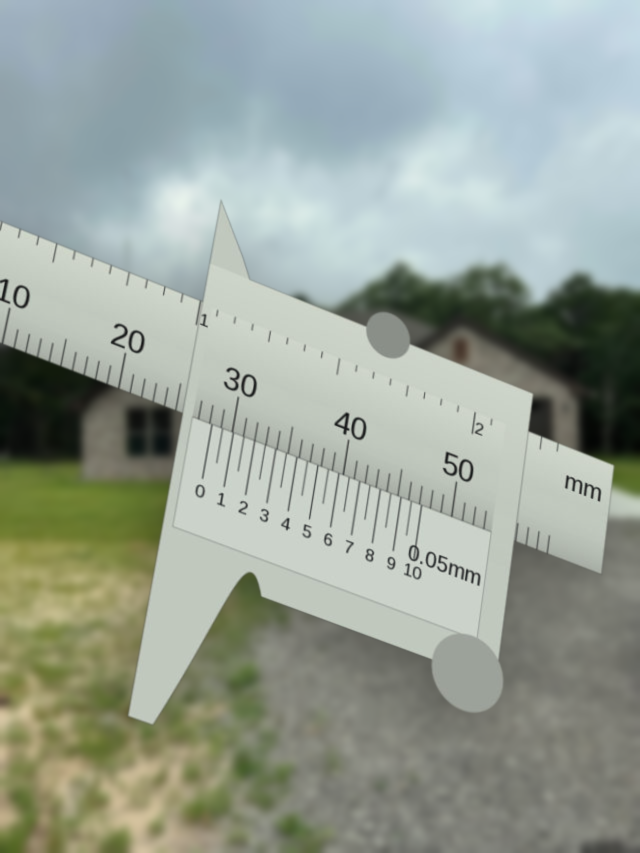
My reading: 28.2mm
